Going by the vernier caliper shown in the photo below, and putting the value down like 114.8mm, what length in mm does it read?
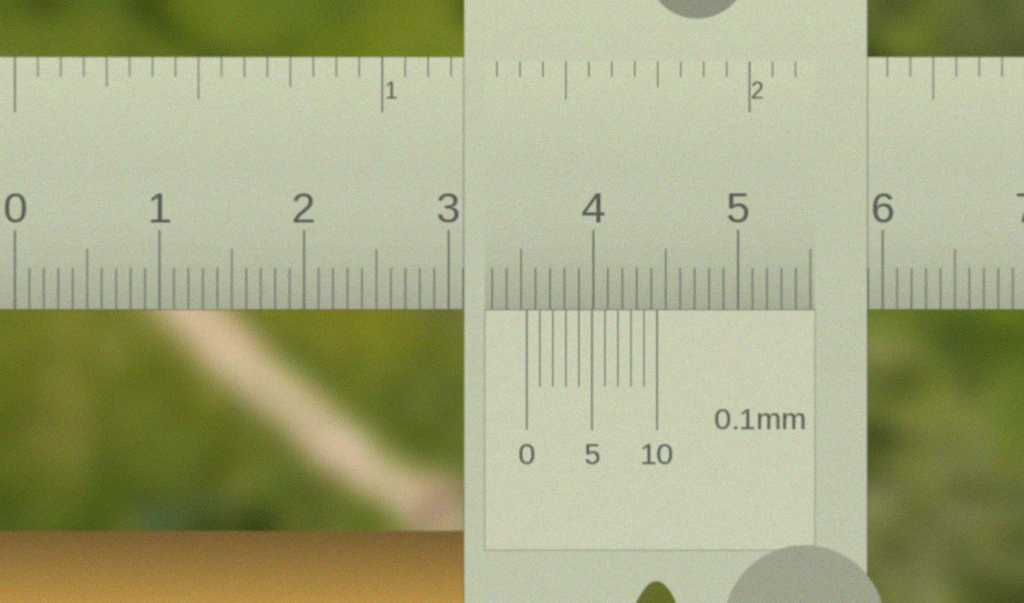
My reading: 35.4mm
